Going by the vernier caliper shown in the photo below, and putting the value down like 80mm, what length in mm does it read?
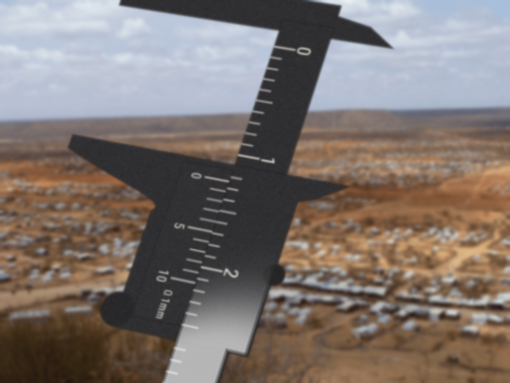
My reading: 12.4mm
